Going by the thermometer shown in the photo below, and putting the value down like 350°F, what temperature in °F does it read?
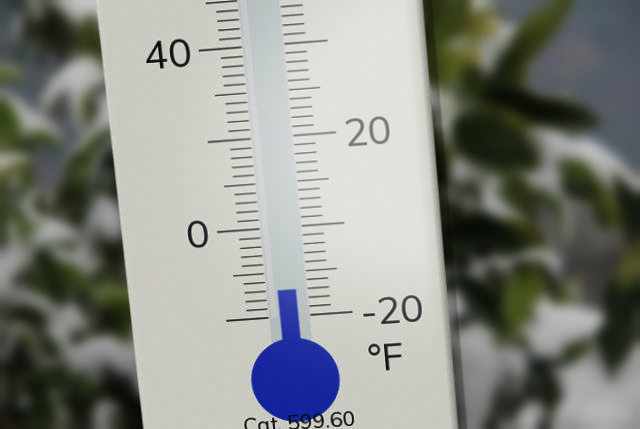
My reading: -14°F
